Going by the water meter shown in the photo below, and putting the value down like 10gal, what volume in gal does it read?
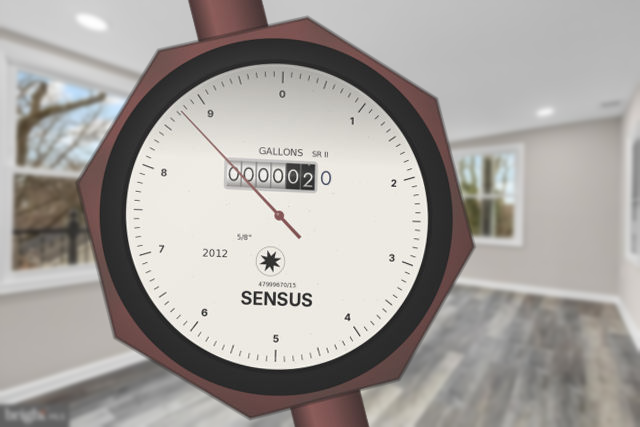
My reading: 18.7gal
